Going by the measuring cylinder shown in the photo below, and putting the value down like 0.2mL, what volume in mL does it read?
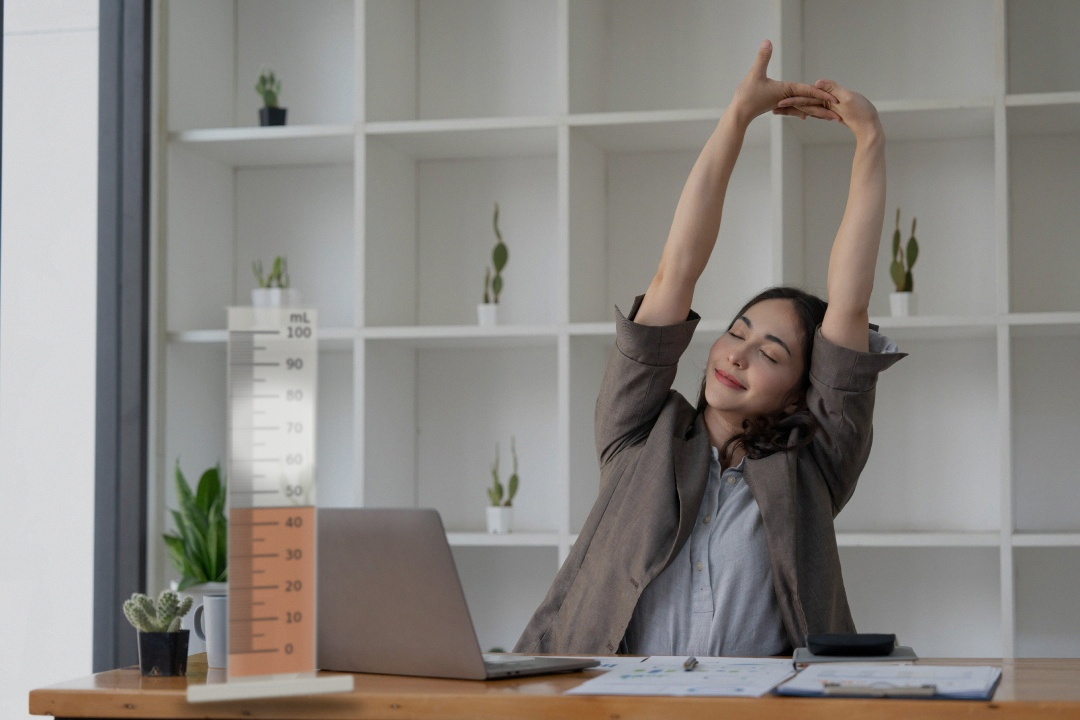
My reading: 45mL
